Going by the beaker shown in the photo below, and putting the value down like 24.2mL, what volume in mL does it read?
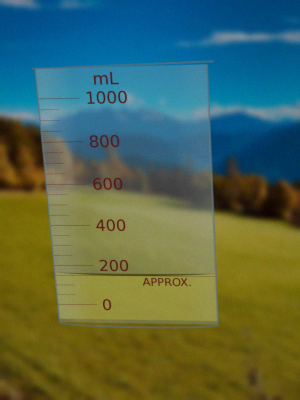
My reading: 150mL
